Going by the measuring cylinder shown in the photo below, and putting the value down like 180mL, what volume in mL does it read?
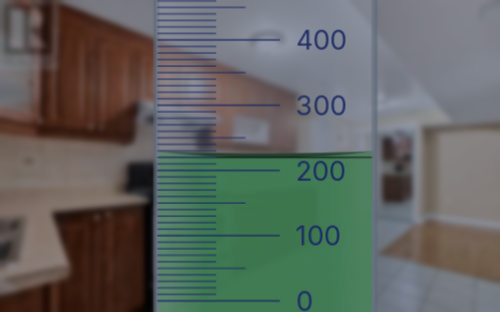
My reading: 220mL
